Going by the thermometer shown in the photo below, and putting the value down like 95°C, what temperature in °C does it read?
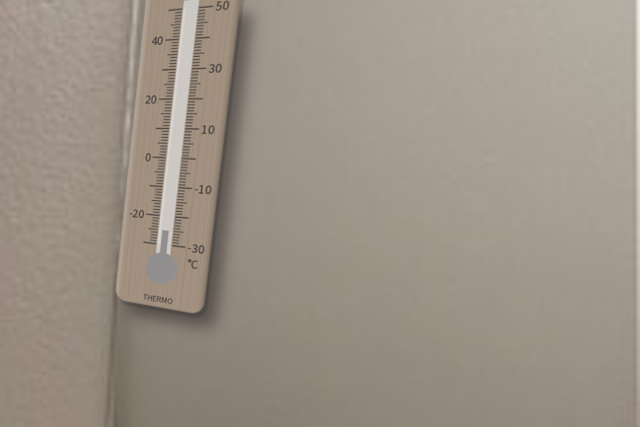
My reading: -25°C
